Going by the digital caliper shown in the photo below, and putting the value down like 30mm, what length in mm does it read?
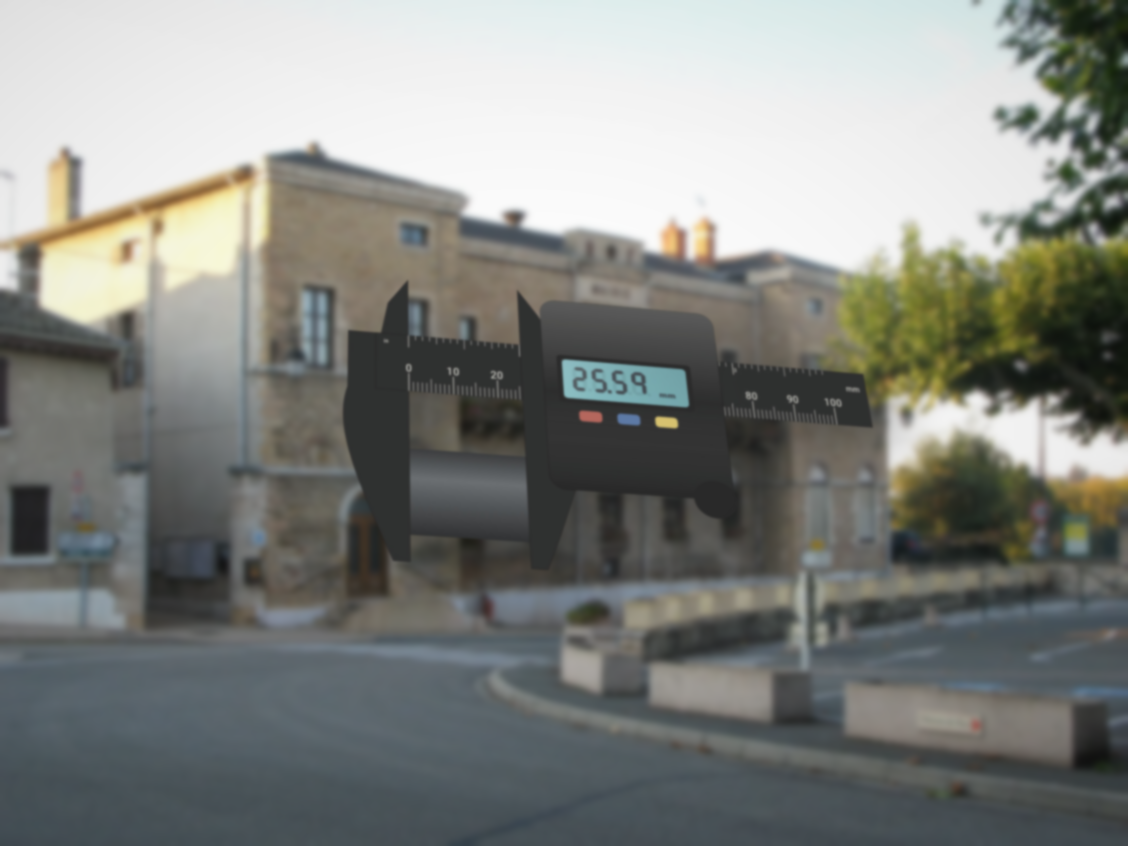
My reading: 25.59mm
